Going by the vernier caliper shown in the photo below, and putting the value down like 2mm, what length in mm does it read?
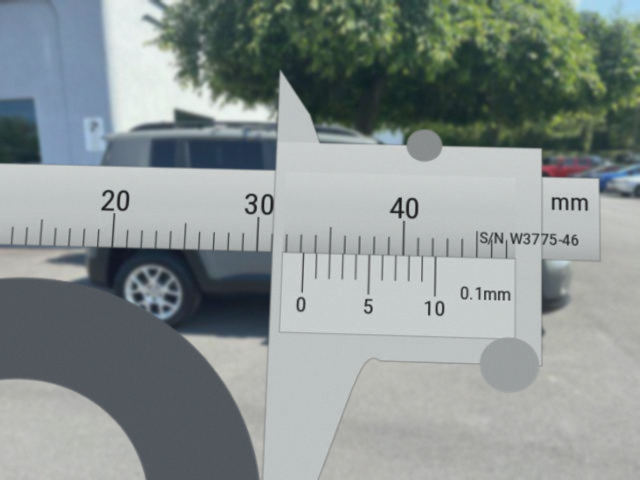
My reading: 33.2mm
